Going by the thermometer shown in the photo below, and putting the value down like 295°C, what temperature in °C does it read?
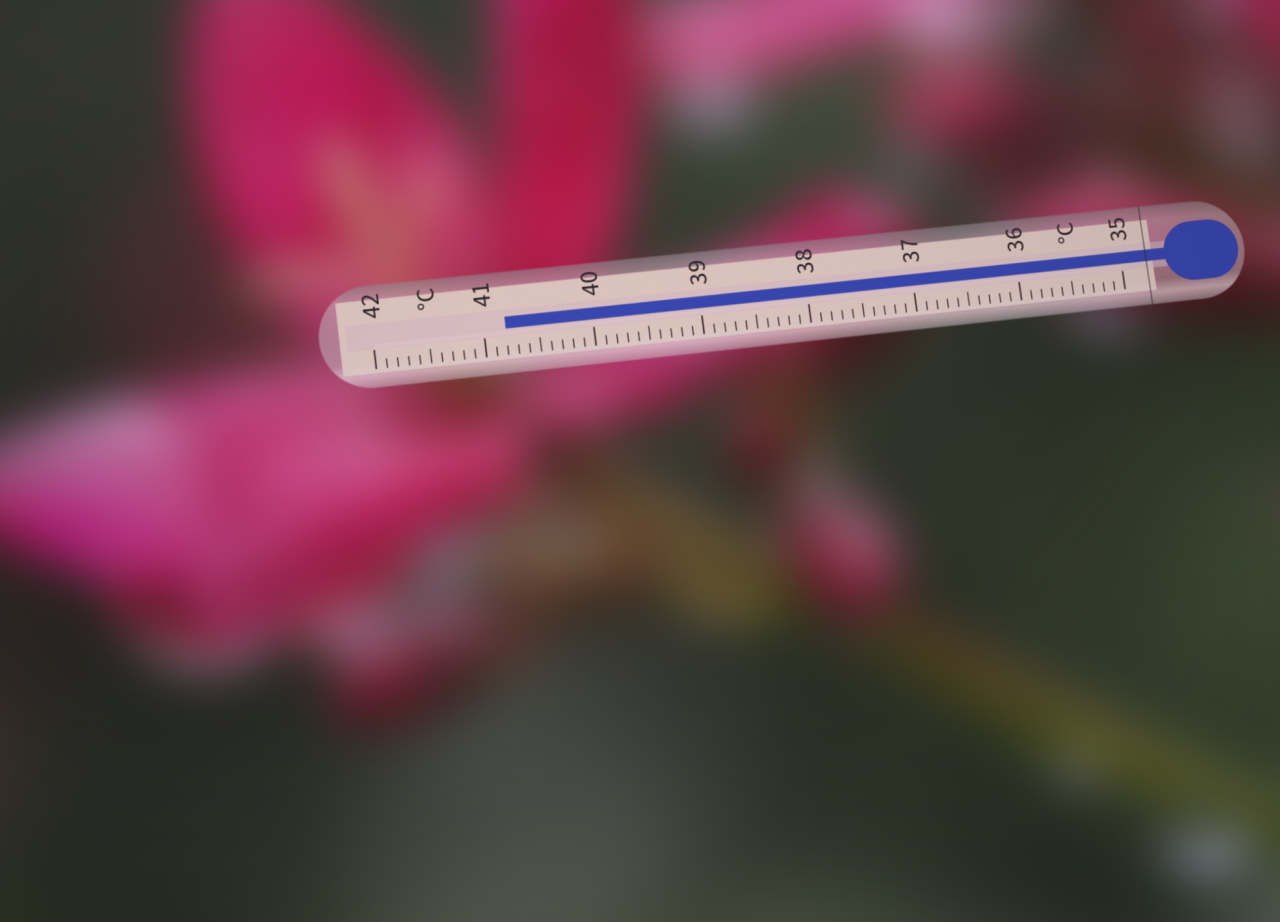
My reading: 40.8°C
